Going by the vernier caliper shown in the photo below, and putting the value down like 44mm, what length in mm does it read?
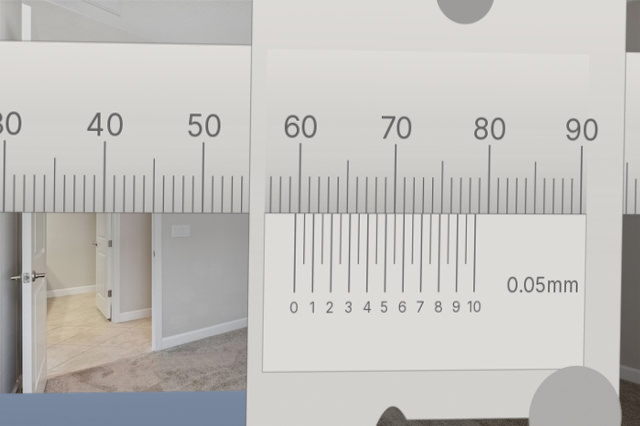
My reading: 59.6mm
